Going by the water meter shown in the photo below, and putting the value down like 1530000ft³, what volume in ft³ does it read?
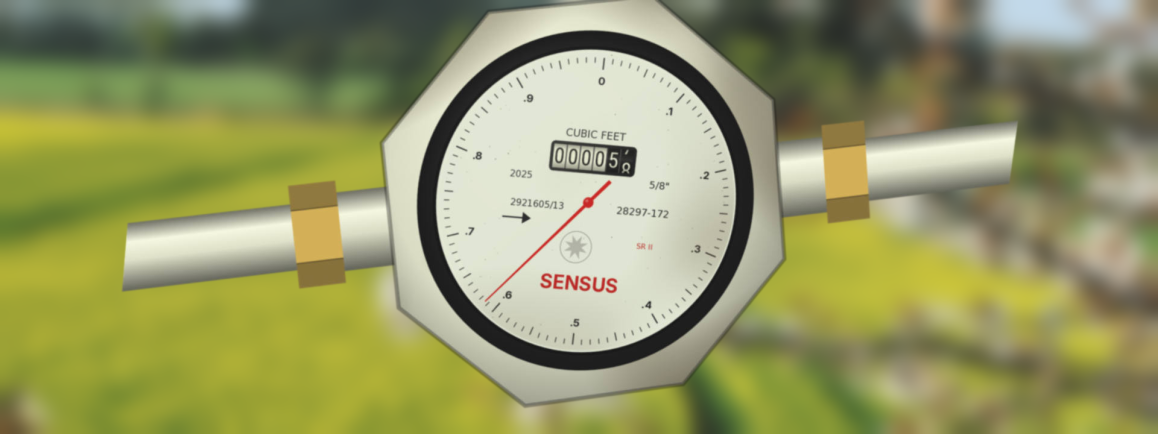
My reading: 57.61ft³
